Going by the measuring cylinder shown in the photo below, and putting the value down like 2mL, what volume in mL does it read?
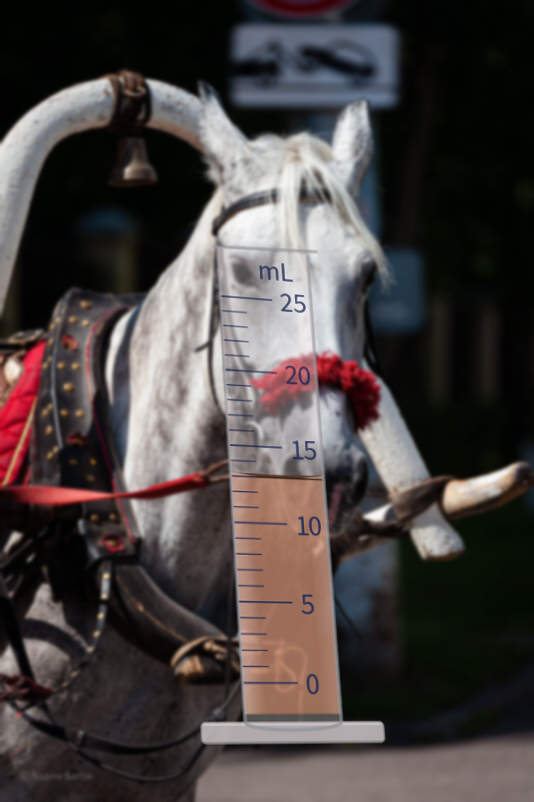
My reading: 13mL
